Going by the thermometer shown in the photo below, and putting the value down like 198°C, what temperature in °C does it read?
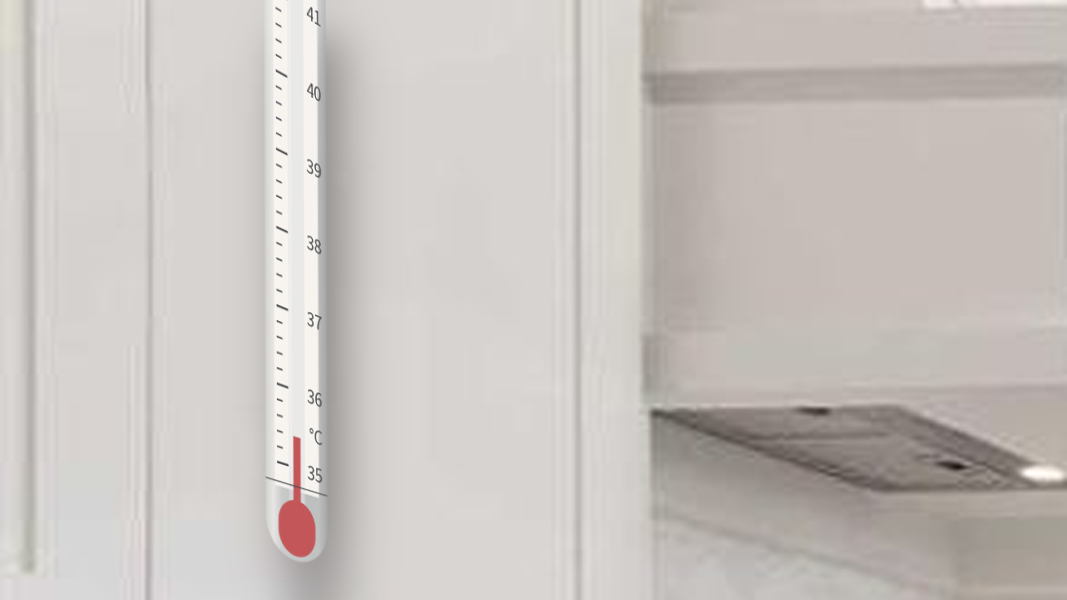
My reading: 35.4°C
